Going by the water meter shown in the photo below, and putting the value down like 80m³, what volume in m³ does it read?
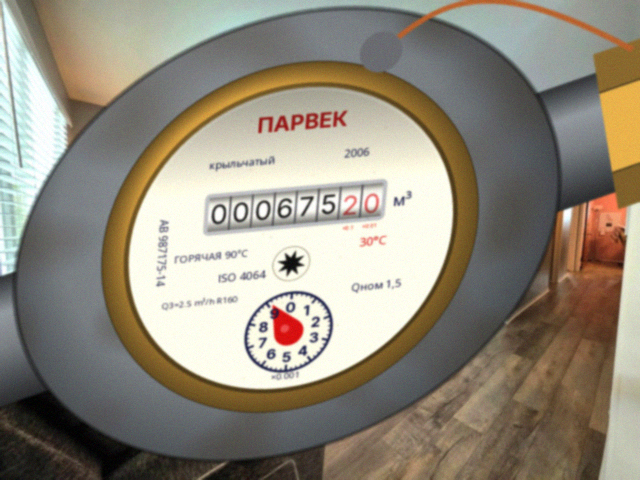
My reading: 675.199m³
